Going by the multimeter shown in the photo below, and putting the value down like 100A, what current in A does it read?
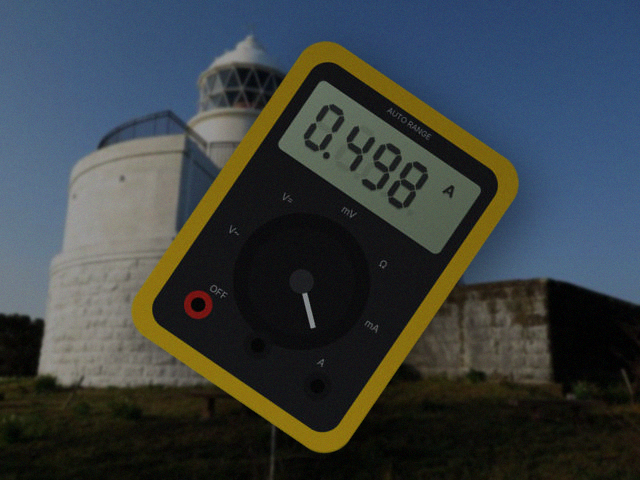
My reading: 0.498A
